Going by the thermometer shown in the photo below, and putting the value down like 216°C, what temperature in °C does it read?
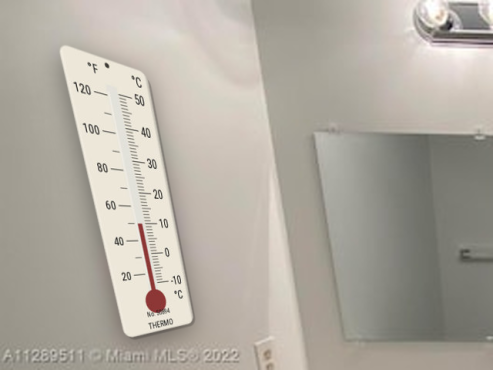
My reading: 10°C
